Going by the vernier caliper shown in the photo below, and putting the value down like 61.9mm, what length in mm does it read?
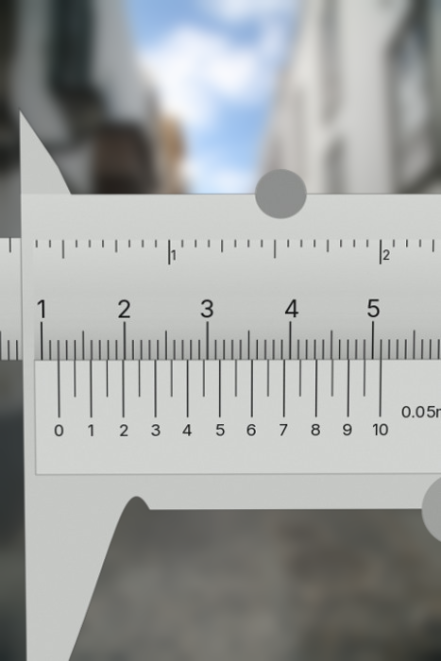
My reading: 12.0mm
